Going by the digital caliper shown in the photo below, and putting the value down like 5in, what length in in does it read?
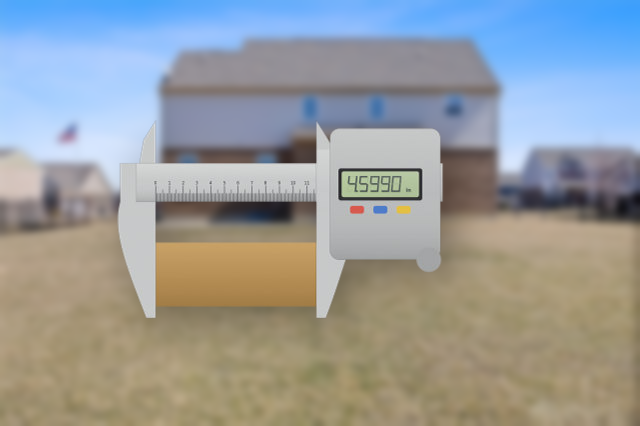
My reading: 4.5990in
